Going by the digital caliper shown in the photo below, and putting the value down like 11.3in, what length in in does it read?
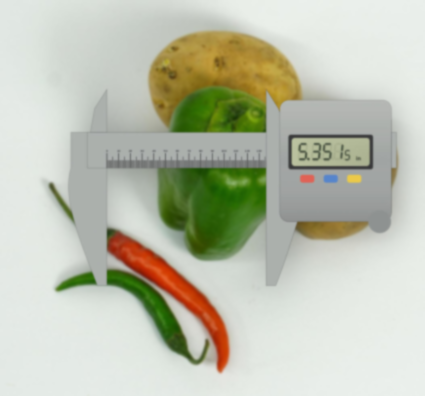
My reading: 5.3515in
